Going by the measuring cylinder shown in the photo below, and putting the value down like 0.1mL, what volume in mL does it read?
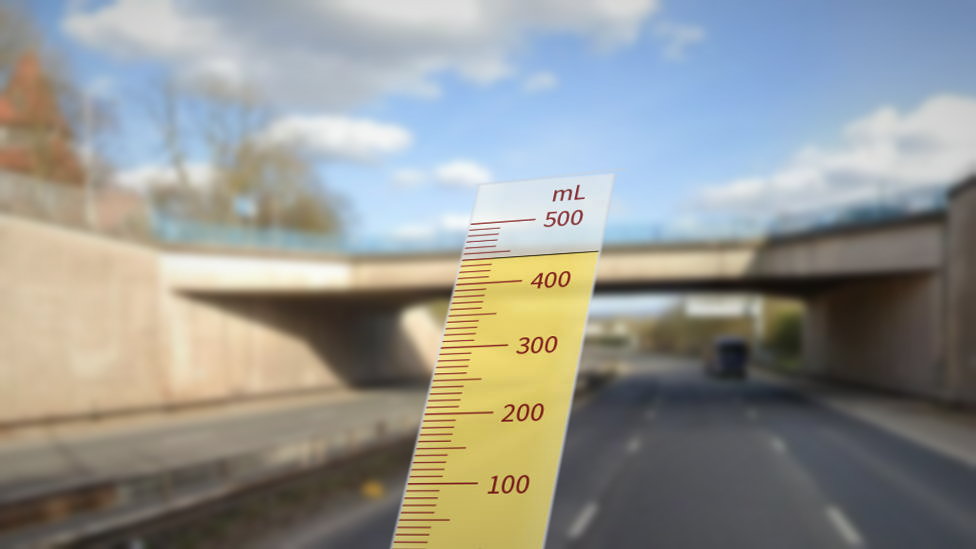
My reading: 440mL
